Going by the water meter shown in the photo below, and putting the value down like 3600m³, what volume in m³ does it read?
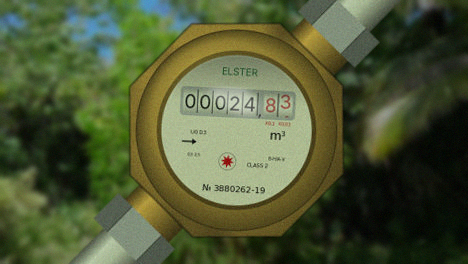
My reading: 24.83m³
